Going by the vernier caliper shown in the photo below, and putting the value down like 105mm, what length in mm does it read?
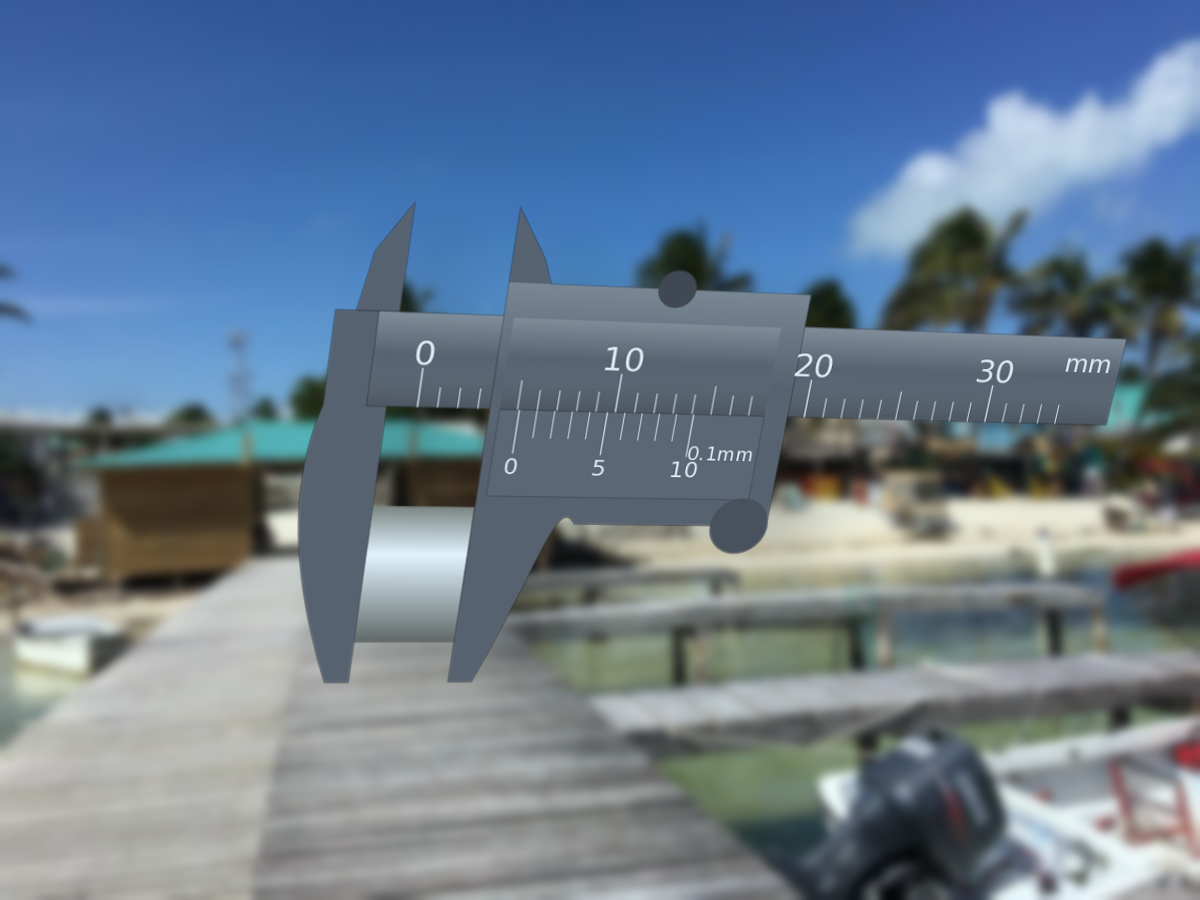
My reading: 5.1mm
